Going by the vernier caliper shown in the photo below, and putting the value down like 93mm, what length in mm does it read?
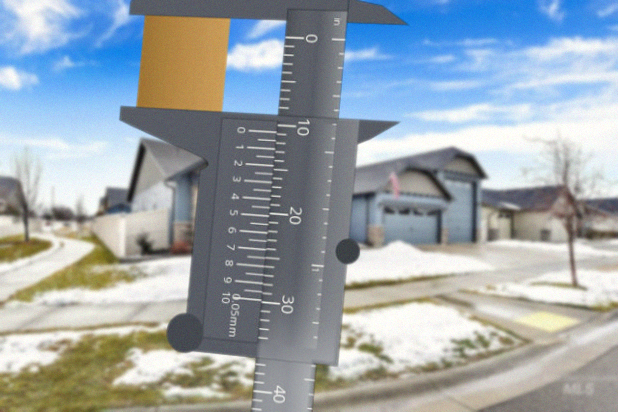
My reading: 10.8mm
